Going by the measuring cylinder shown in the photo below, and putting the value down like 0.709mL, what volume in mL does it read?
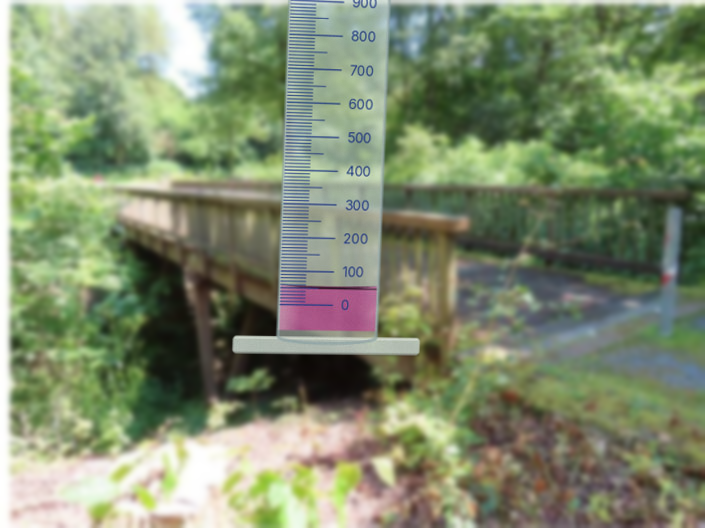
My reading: 50mL
